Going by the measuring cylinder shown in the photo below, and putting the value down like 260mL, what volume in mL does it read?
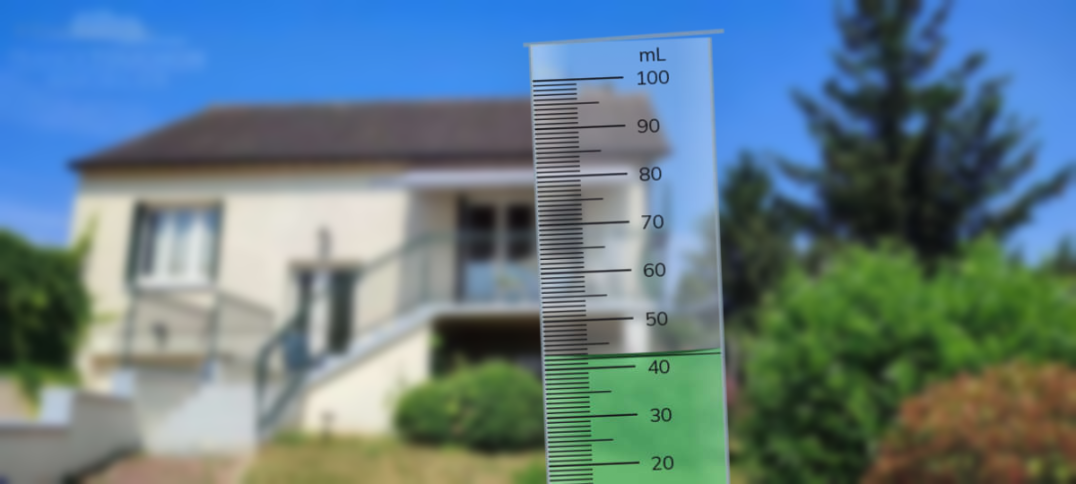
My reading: 42mL
